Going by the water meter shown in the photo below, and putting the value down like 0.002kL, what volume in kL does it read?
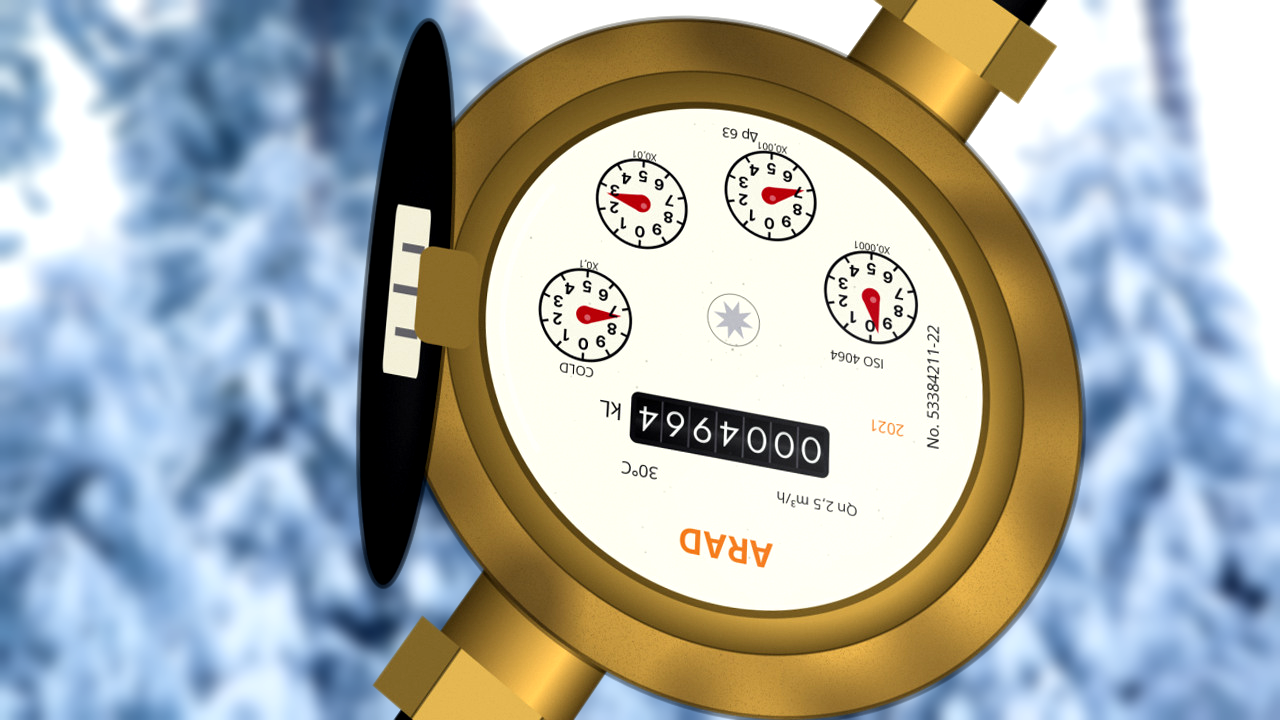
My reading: 4964.7269kL
